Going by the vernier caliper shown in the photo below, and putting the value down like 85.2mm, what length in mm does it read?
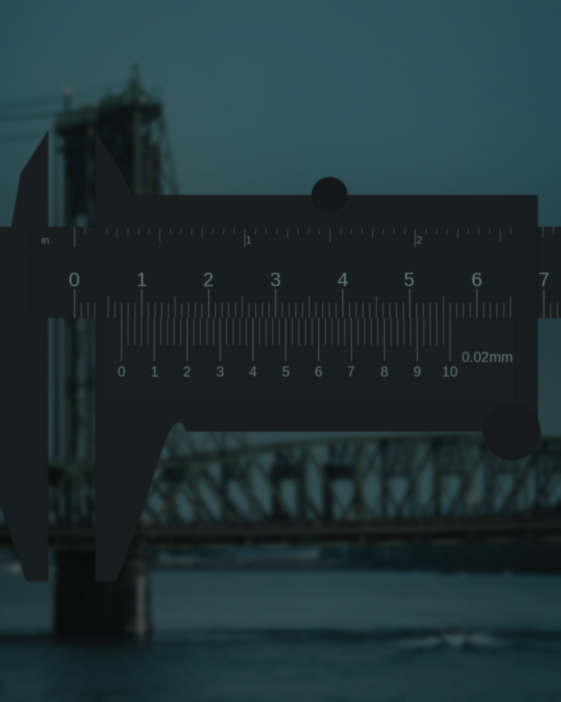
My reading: 7.0mm
